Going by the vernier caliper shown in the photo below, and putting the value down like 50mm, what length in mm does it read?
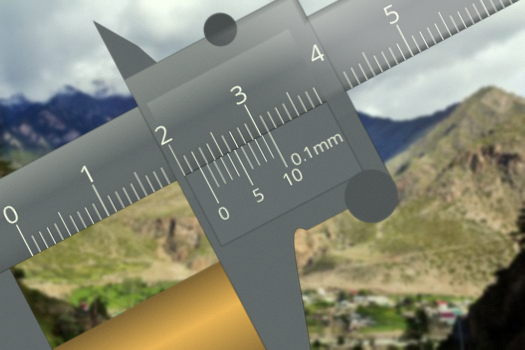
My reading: 22.0mm
